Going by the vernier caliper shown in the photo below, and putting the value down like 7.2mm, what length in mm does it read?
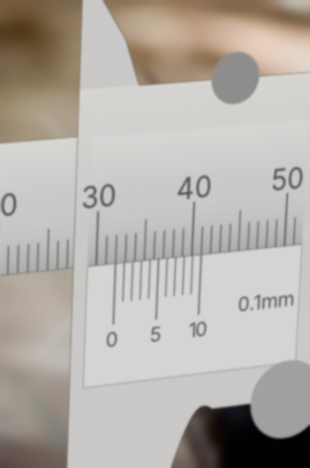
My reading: 32.0mm
